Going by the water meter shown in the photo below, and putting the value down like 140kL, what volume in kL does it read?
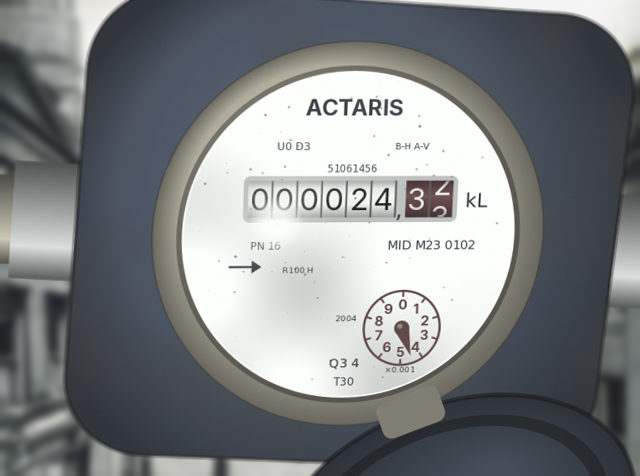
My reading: 24.324kL
